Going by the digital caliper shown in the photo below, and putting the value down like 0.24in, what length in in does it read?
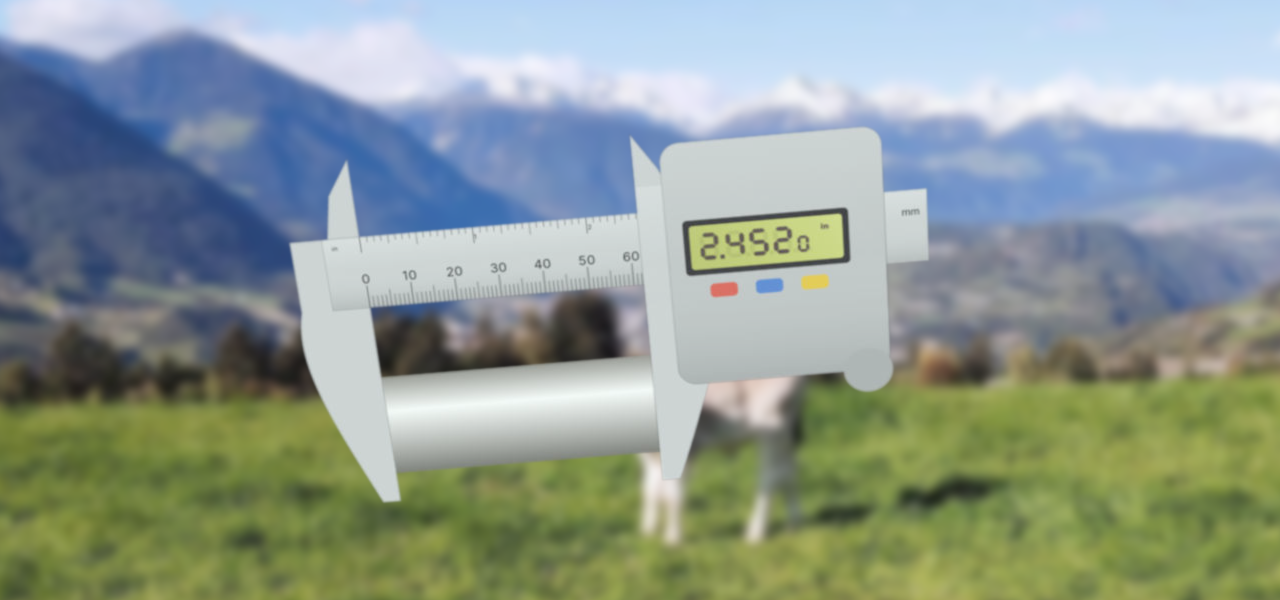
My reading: 2.4520in
